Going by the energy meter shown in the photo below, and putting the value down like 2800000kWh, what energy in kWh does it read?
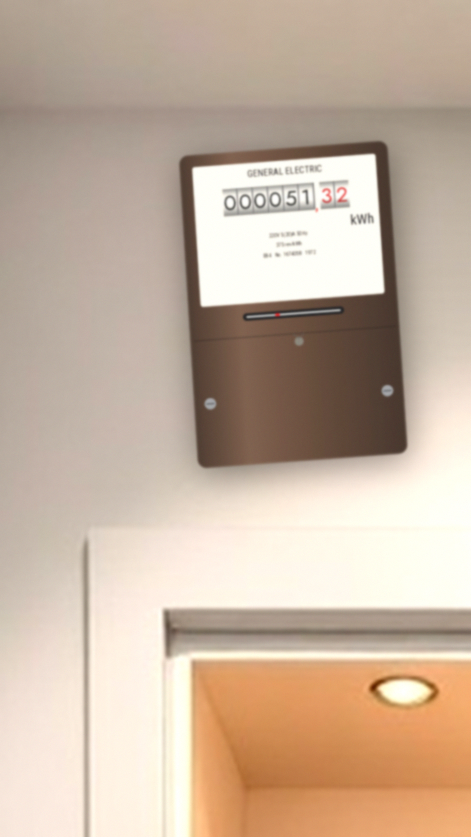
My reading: 51.32kWh
